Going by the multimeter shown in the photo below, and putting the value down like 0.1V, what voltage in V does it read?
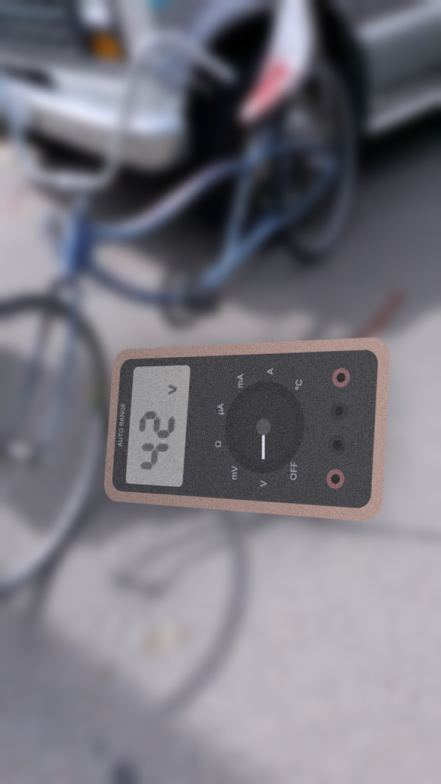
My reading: 42V
